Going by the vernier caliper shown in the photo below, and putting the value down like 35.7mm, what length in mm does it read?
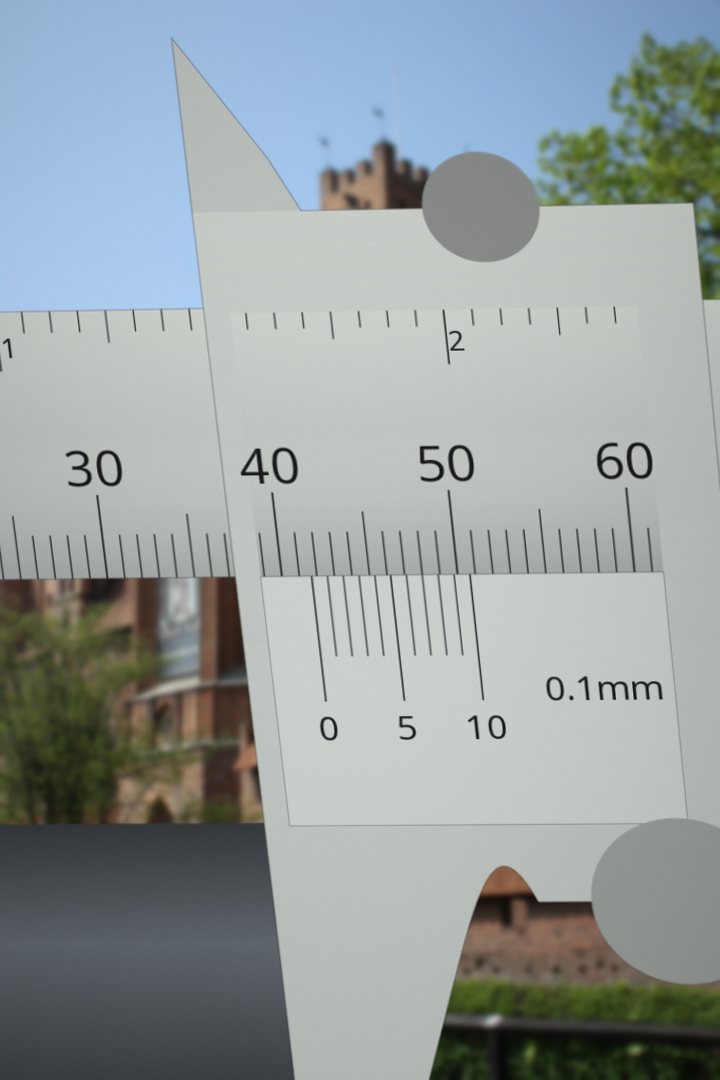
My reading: 41.7mm
